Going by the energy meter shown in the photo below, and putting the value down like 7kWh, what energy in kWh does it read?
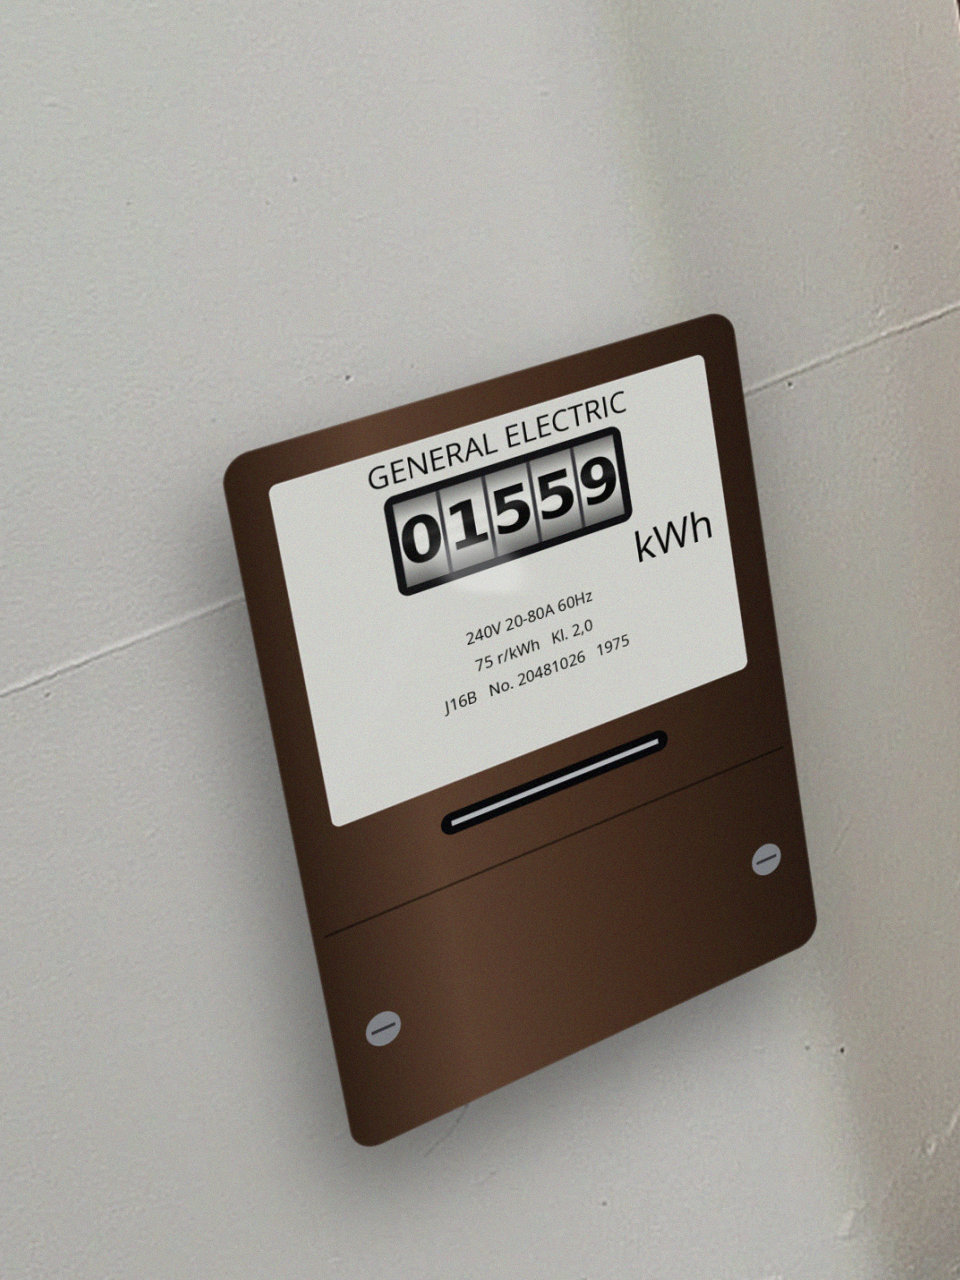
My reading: 1559kWh
